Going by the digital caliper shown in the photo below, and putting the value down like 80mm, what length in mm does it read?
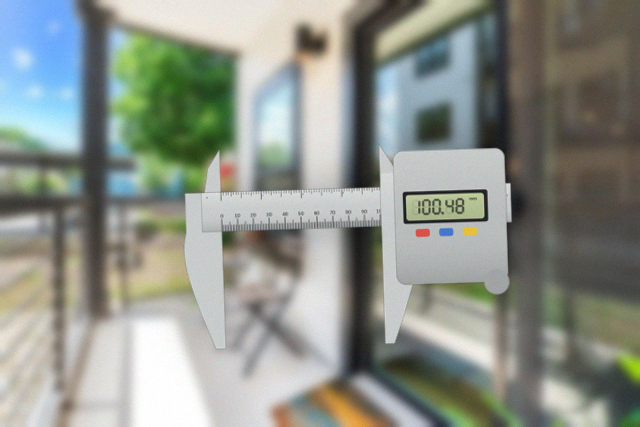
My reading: 100.48mm
